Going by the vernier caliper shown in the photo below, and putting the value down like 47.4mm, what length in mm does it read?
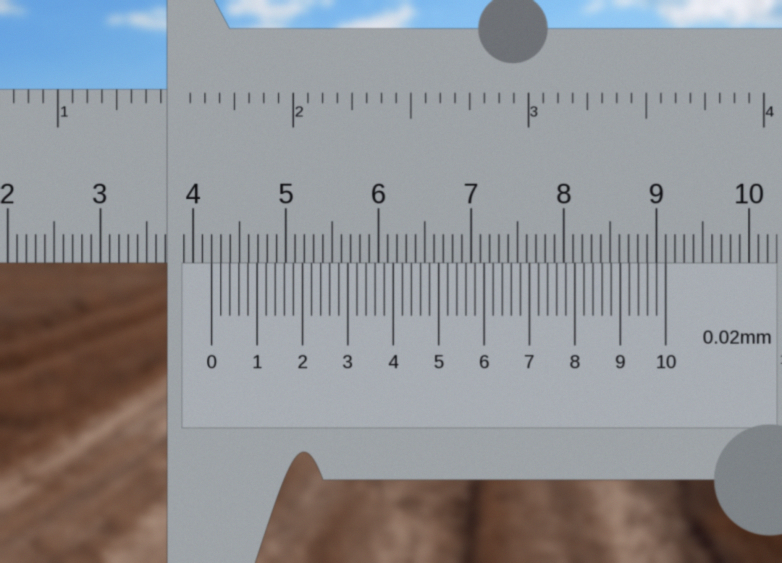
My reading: 42.0mm
